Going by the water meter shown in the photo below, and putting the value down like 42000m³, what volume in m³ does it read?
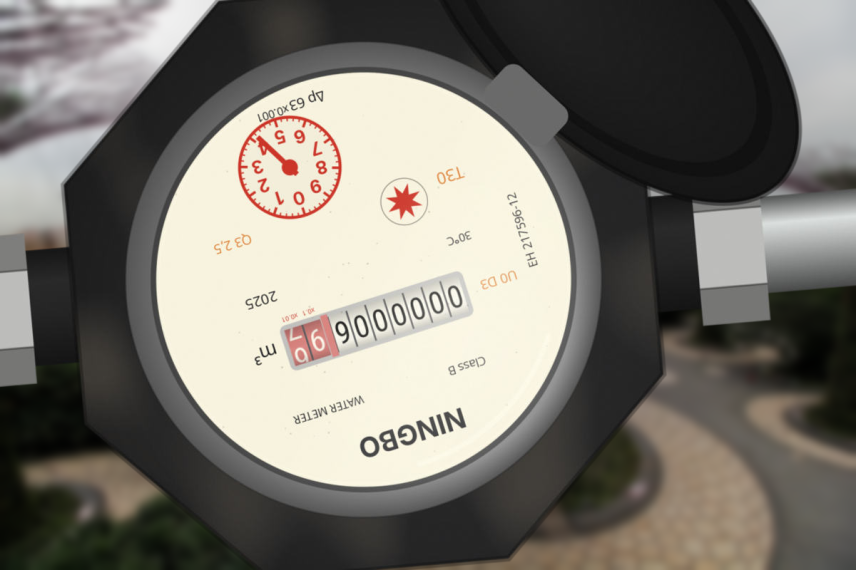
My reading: 6.964m³
